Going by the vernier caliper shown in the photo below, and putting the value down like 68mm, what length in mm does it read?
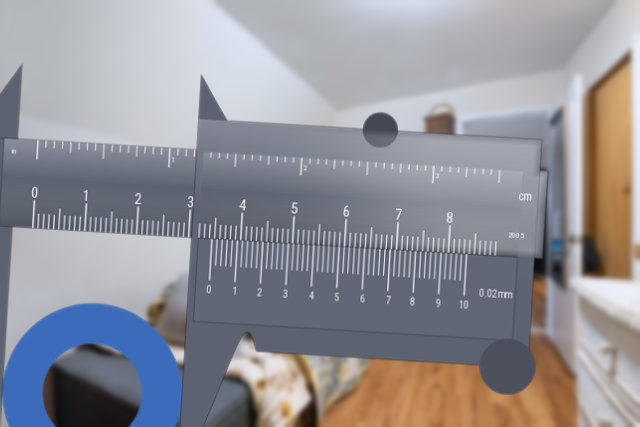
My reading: 34.5mm
